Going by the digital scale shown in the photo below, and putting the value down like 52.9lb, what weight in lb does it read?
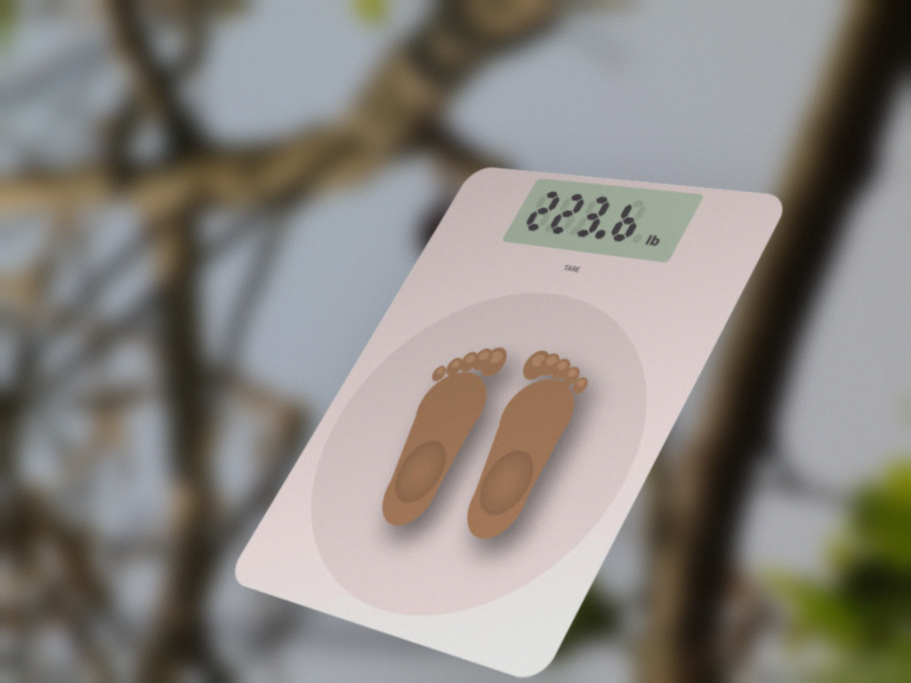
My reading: 223.6lb
